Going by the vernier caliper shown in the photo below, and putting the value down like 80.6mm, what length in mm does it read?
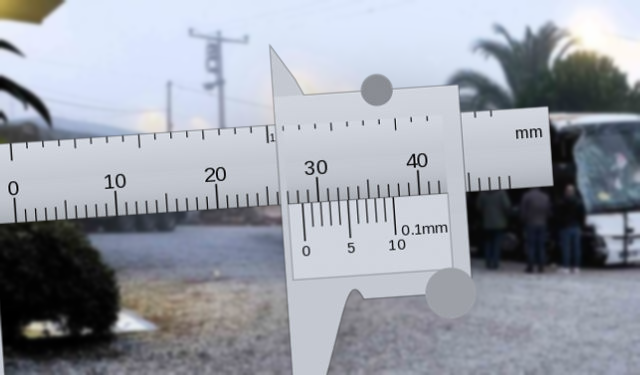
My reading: 28.4mm
